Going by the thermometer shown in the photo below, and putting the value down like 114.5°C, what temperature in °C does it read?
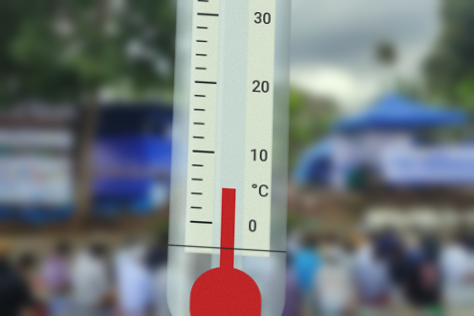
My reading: 5°C
